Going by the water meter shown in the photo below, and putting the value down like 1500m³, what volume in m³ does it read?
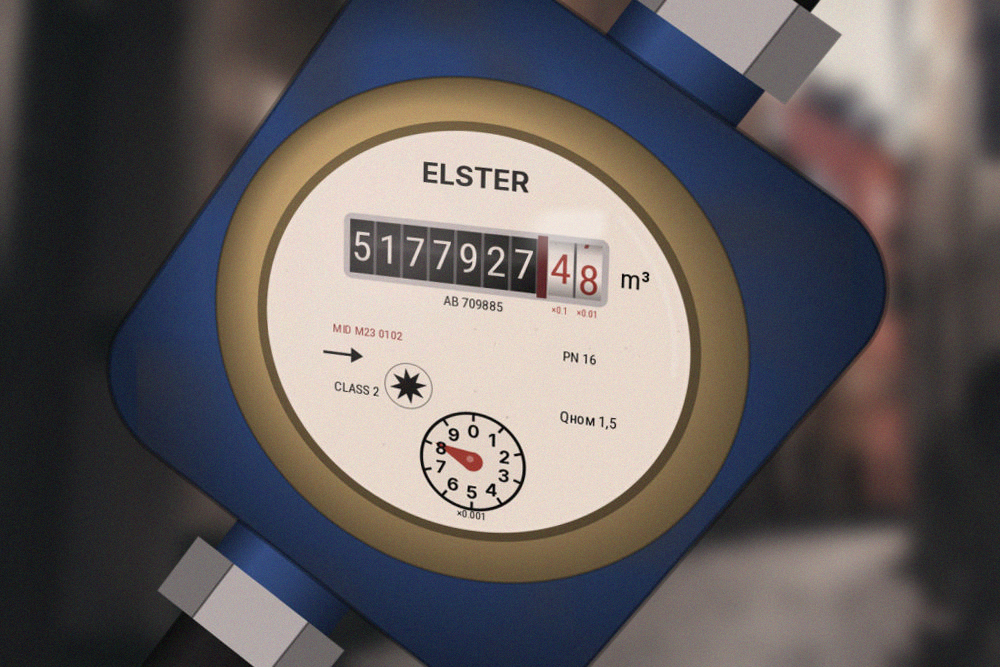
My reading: 5177927.478m³
